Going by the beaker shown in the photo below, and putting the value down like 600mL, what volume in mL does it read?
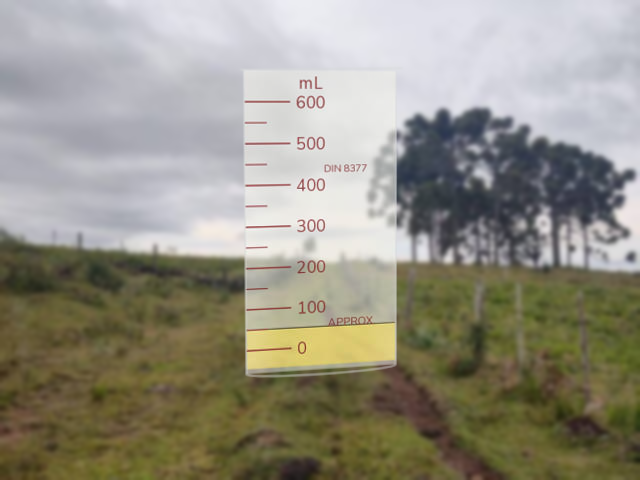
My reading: 50mL
